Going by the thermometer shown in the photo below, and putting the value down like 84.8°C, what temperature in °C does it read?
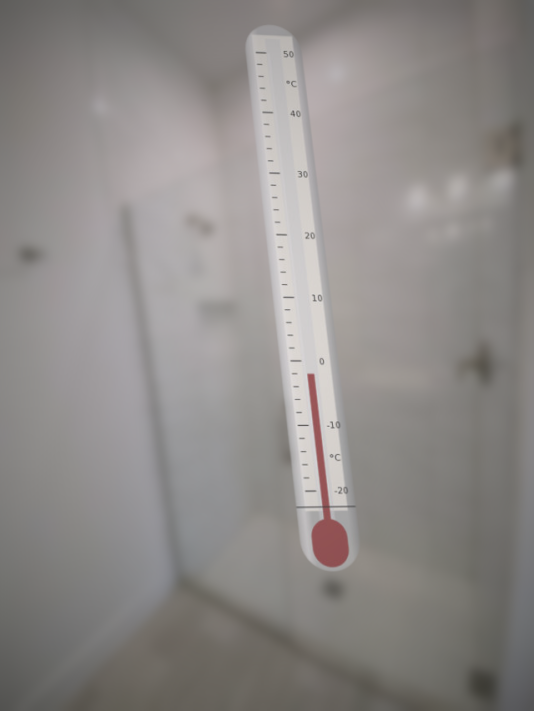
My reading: -2°C
